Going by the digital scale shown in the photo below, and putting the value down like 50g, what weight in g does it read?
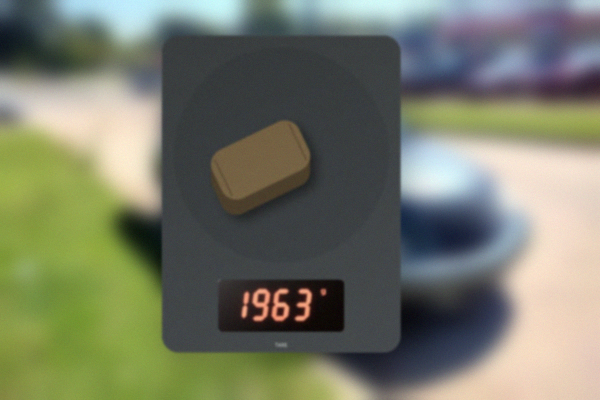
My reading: 1963g
